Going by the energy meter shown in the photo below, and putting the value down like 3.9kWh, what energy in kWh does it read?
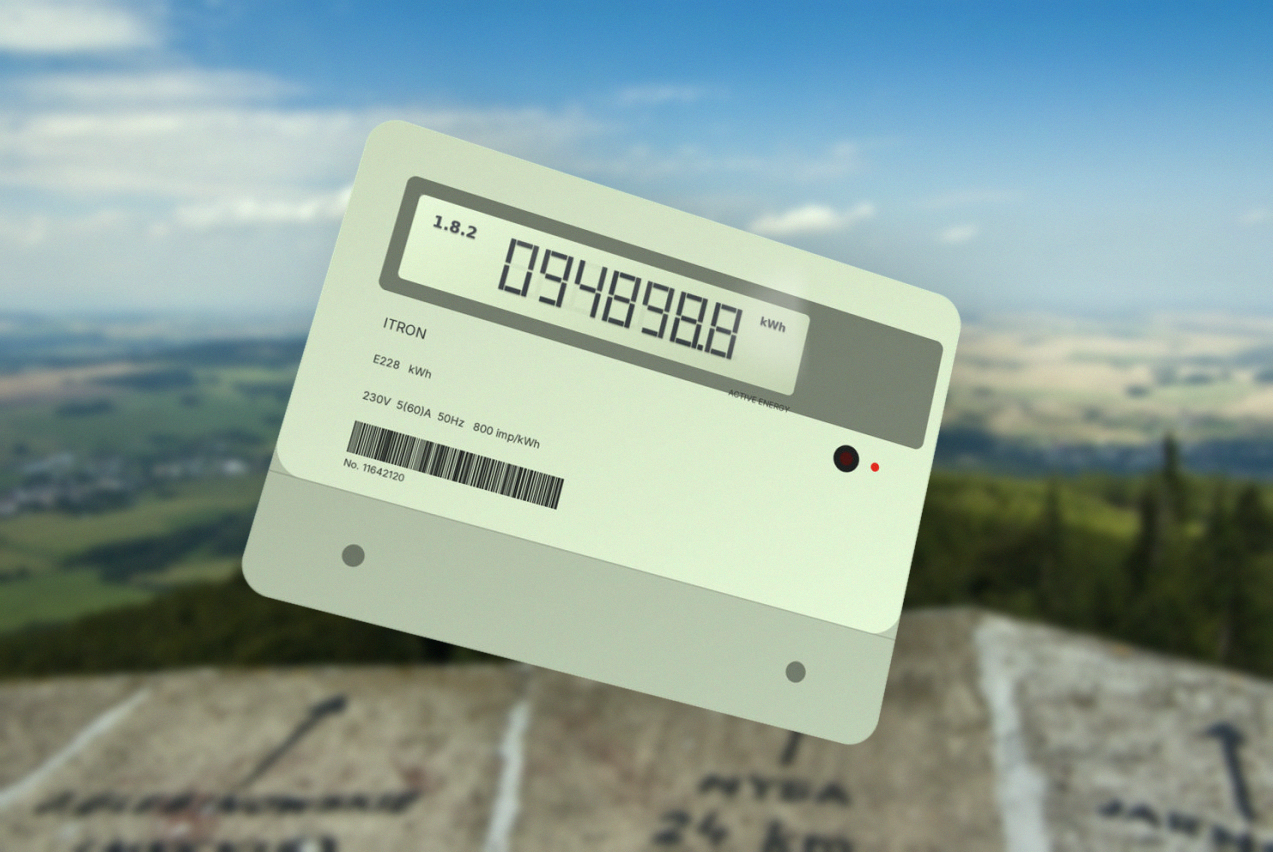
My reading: 94898.8kWh
